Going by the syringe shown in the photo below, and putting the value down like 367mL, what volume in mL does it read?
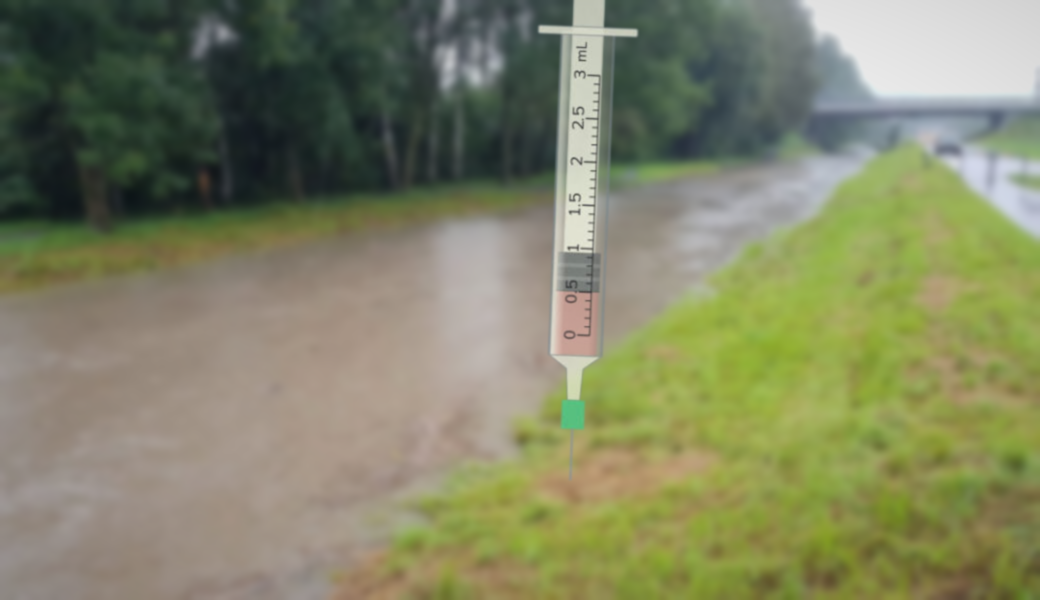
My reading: 0.5mL
